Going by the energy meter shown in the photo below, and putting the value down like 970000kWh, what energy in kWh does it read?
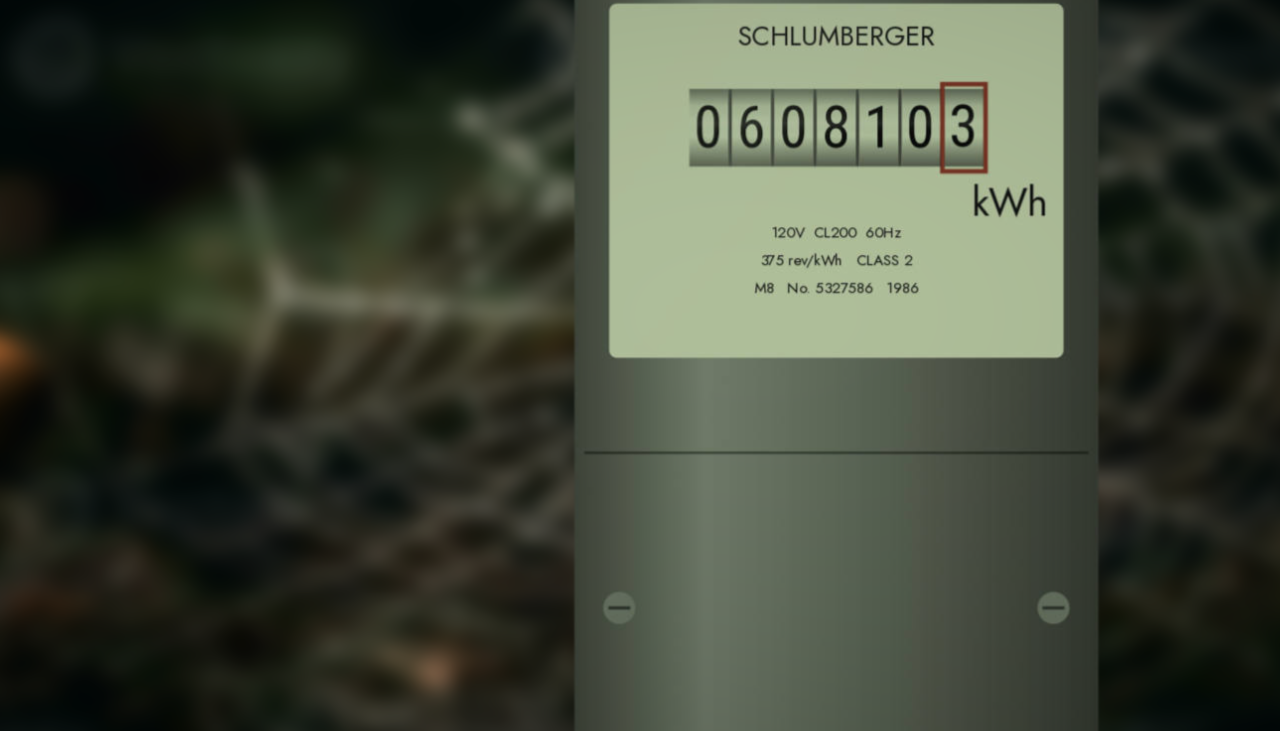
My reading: 60810.3kWh
